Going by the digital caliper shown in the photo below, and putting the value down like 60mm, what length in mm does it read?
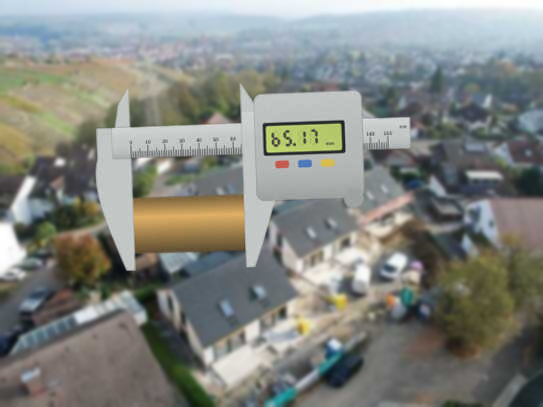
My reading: 65.17mm
